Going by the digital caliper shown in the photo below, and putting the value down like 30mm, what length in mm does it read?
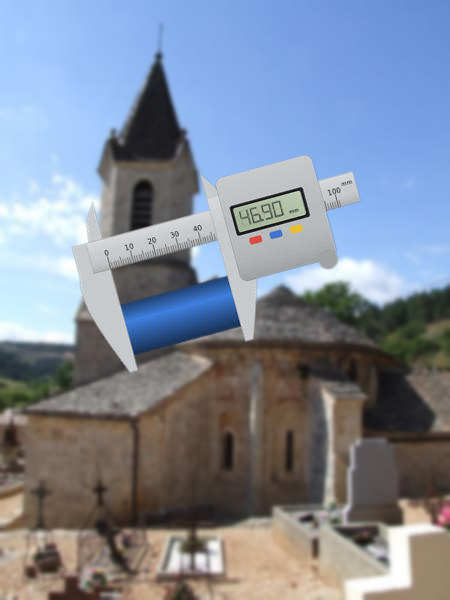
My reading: 46.90mm
